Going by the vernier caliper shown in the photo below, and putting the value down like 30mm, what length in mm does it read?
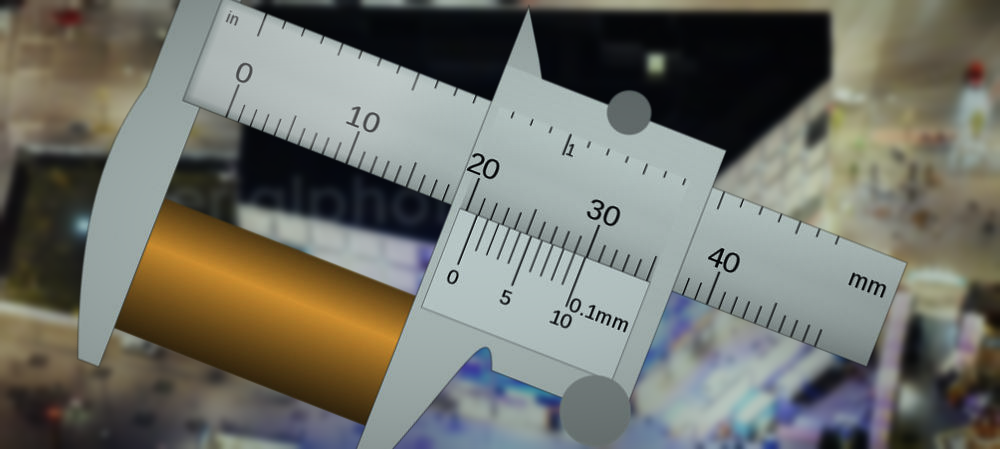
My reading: 20.9mm
